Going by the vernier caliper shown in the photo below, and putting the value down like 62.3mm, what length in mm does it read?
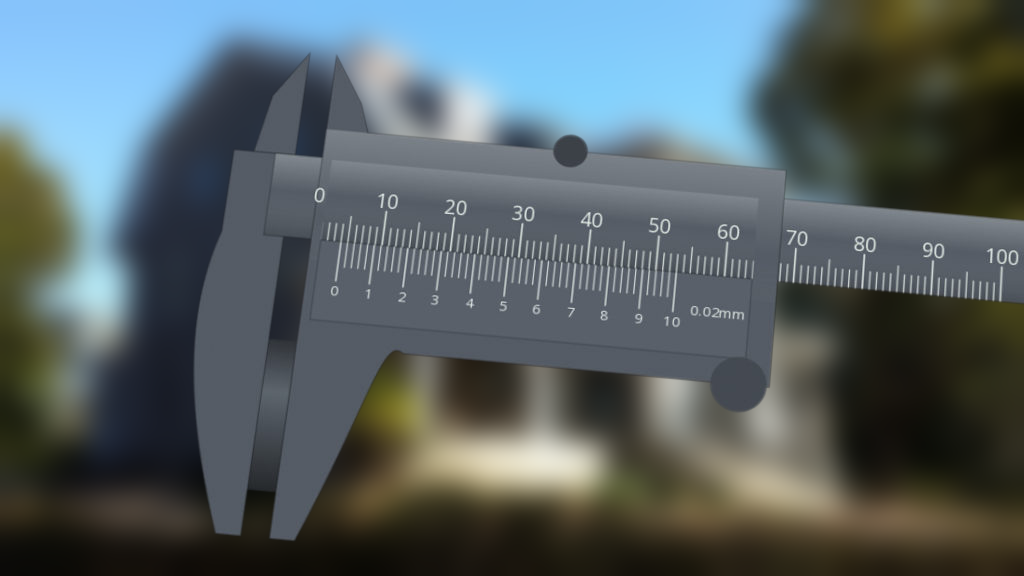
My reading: 4.0mm
